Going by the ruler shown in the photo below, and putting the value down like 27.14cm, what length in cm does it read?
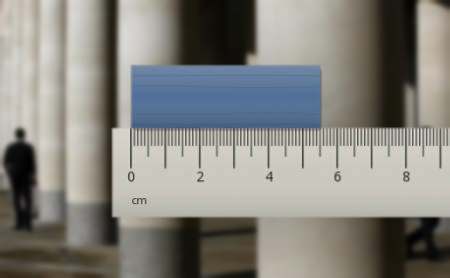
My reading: 5.5cm
